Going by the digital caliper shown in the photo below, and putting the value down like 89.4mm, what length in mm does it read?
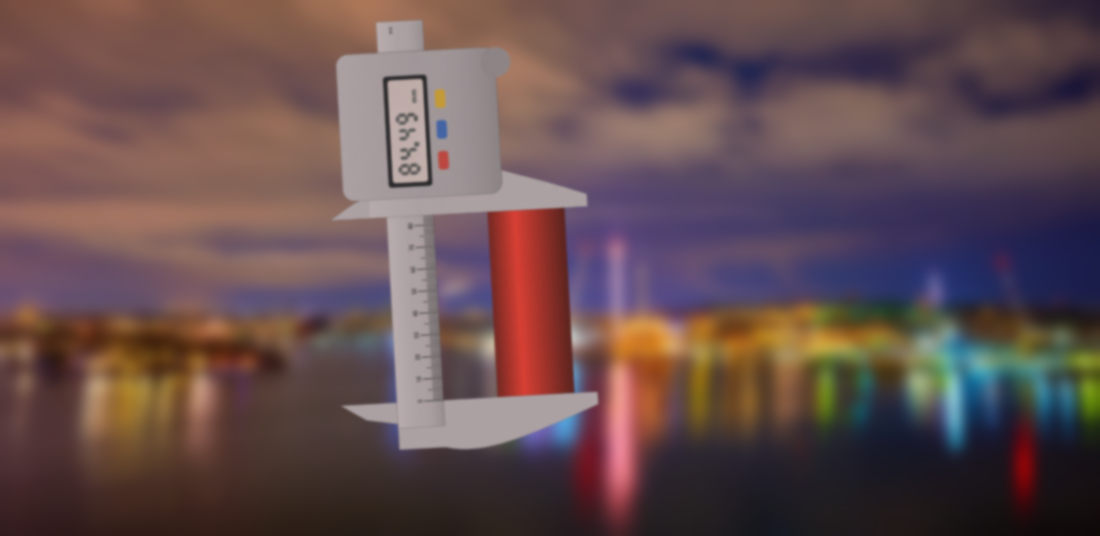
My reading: 84.49mm
